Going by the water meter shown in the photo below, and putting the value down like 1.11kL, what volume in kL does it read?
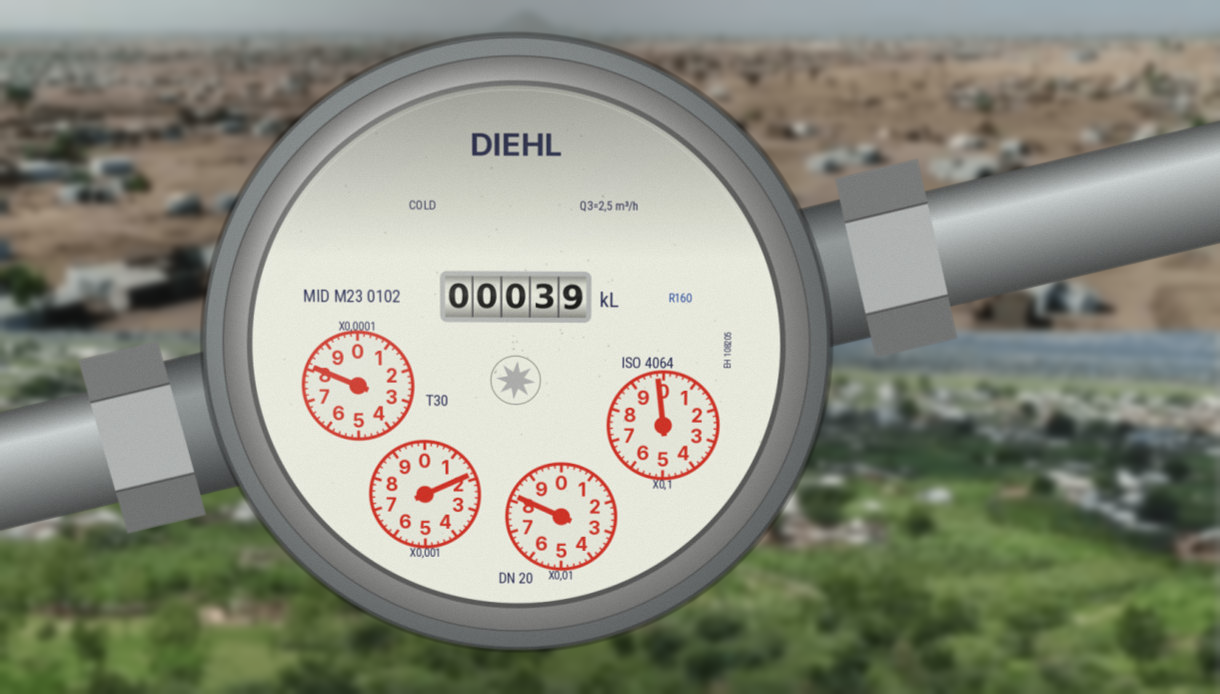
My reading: 38.9818kL
